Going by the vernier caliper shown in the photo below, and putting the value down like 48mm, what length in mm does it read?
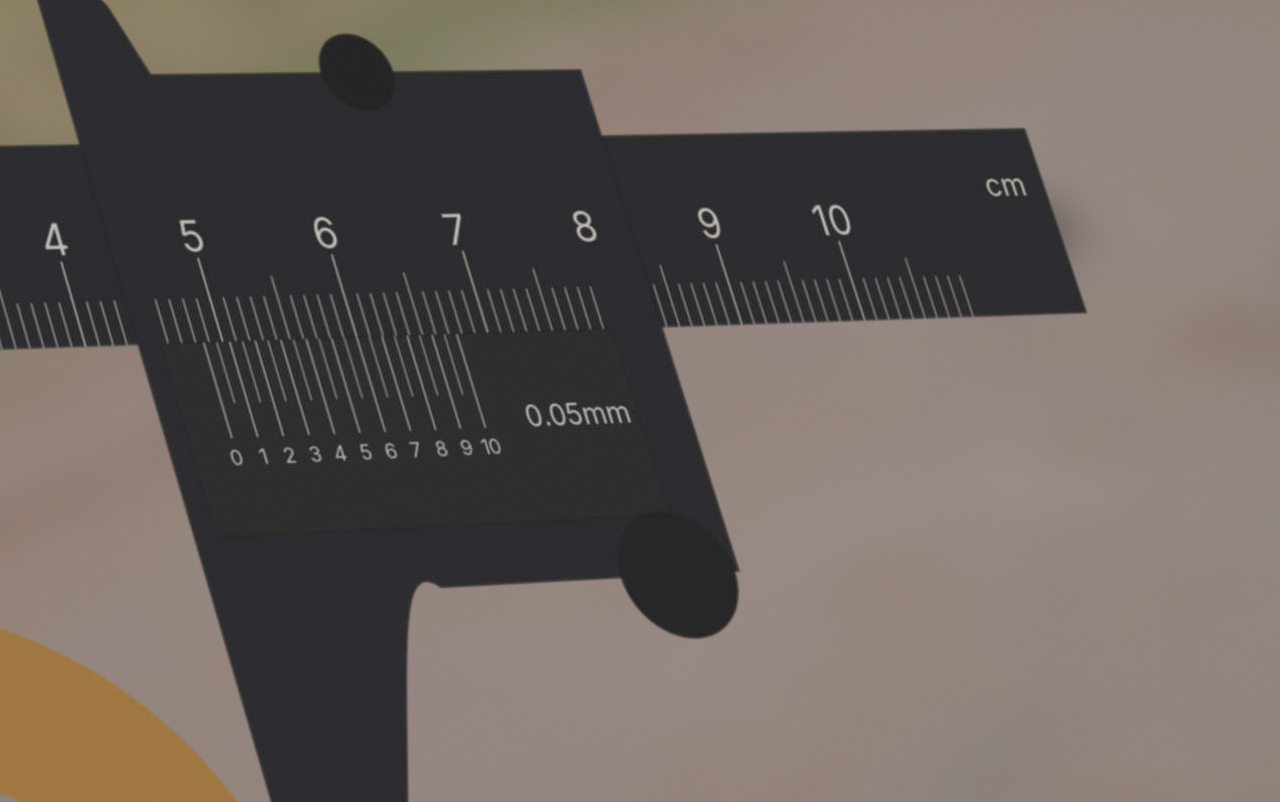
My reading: 48.6mm
